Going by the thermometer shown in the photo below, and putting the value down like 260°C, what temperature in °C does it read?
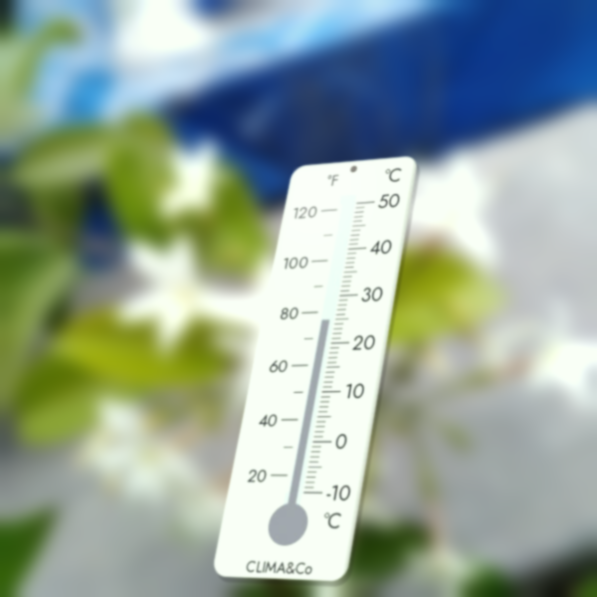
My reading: 25°C
